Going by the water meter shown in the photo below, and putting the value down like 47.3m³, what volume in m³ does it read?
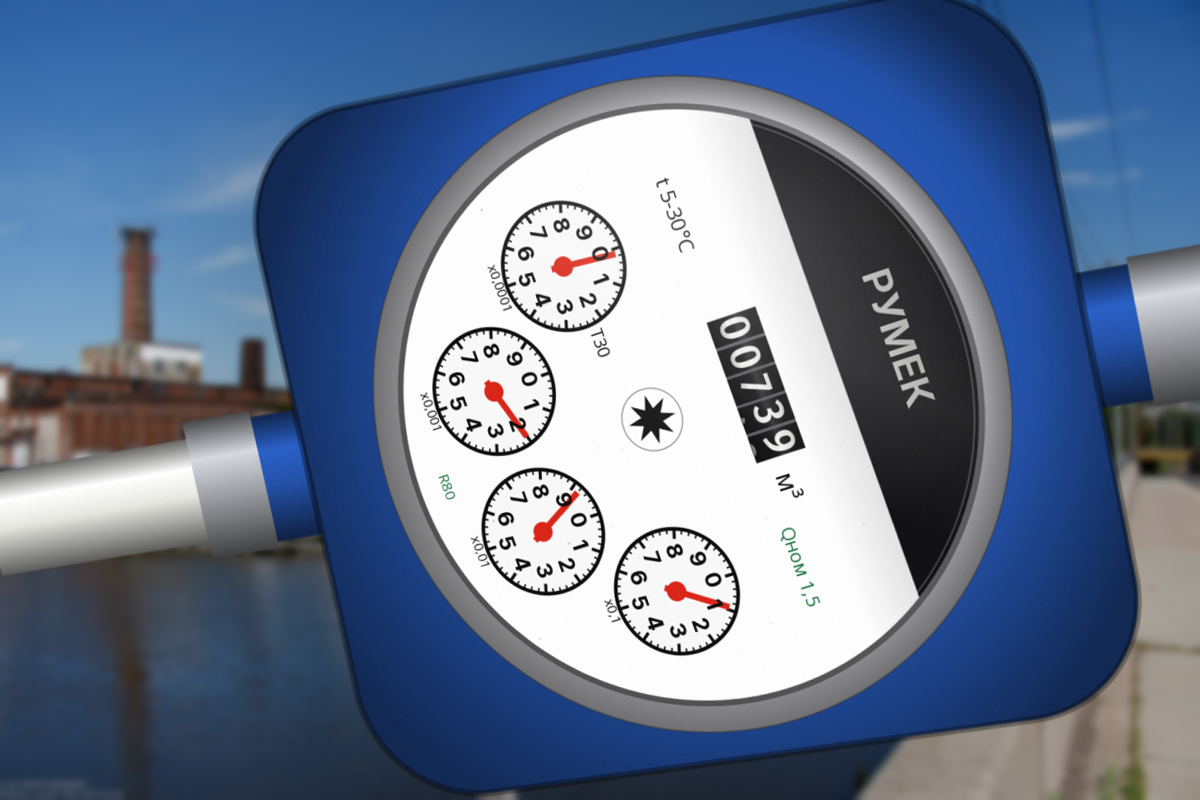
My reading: 739.0920m³
